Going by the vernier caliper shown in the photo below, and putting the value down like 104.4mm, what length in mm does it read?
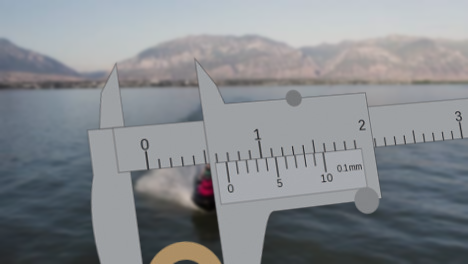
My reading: 6.8mm
